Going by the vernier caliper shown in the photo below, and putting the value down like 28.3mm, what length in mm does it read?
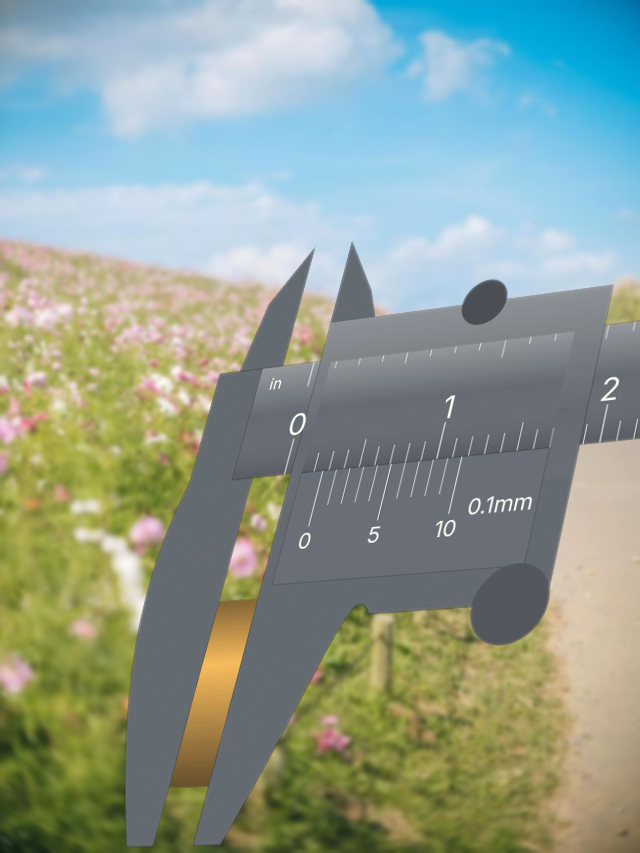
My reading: 2.6mm
